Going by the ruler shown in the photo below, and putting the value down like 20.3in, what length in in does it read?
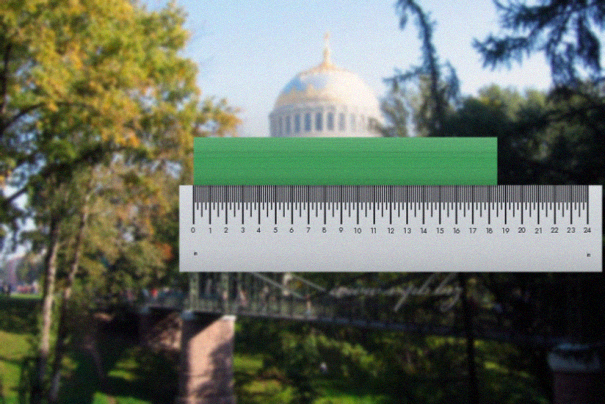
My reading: 18.5in
